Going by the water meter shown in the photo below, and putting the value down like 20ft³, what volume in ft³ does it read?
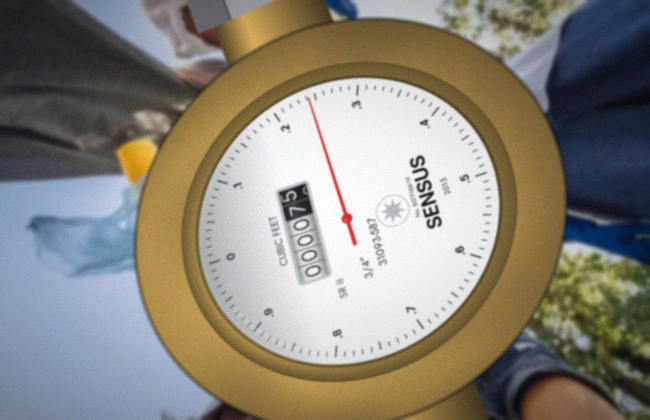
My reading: 75.24ft³
